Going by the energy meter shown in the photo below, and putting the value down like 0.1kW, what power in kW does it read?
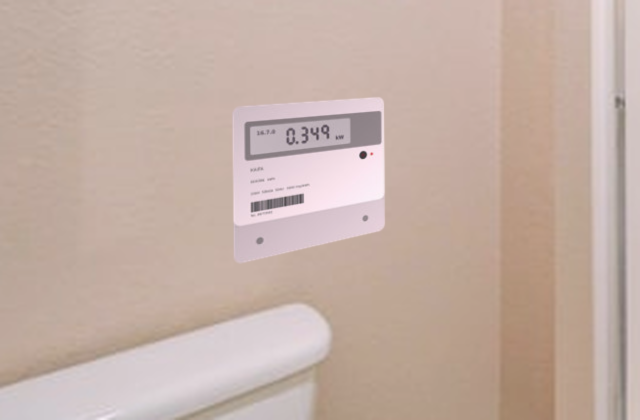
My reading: 0.349kW
